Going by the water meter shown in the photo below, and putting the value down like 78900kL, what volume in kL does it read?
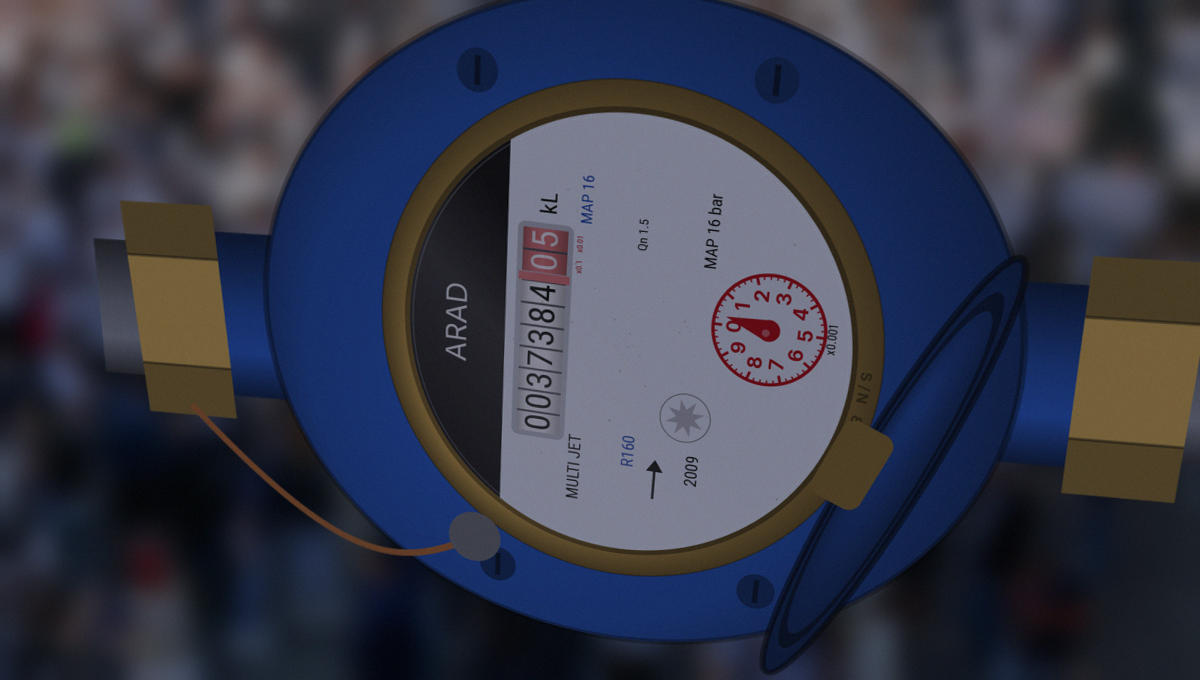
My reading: 37384.050kL
